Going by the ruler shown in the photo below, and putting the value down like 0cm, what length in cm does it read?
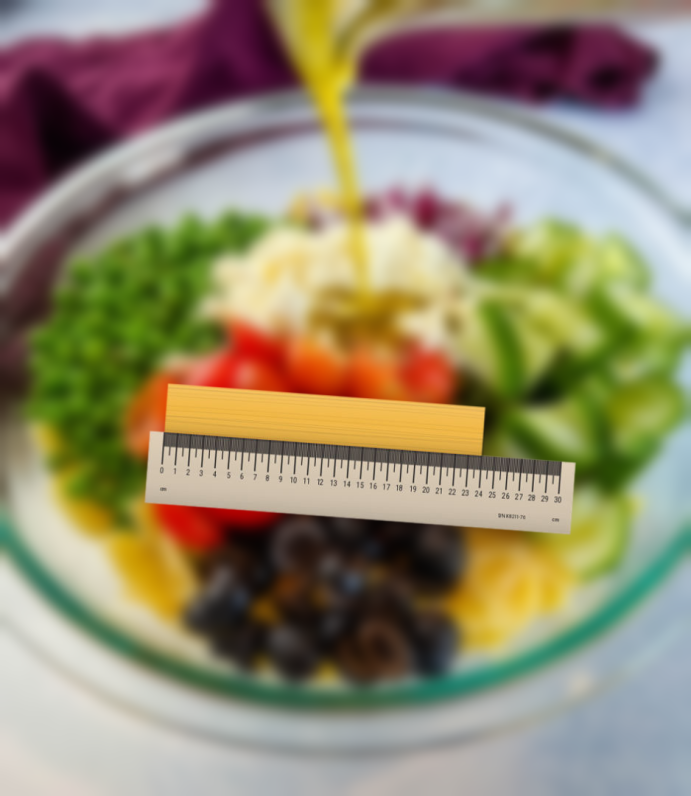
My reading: 24cm
